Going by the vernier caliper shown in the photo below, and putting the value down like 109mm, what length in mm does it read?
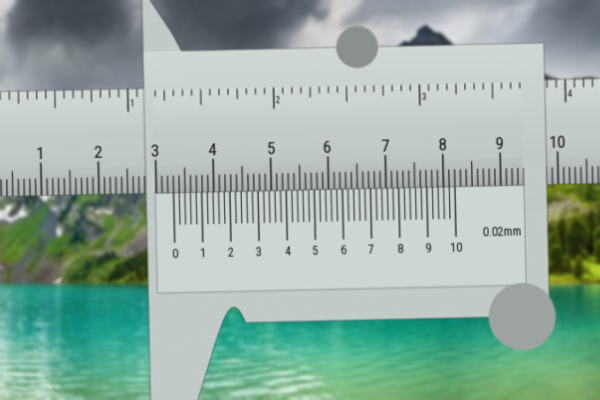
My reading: 33.0mm
